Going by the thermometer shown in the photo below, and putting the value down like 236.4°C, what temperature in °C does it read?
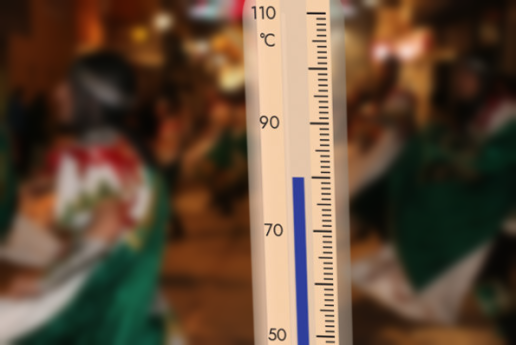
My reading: 80°C
